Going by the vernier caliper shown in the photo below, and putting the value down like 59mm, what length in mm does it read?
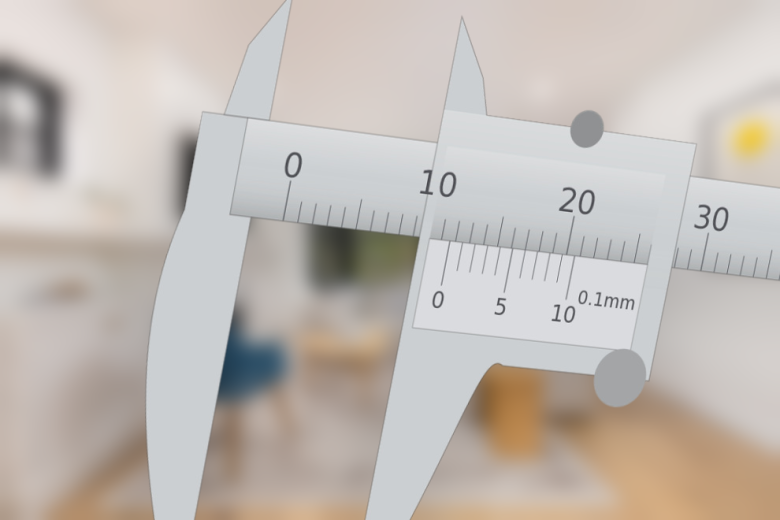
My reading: 11.6mm
